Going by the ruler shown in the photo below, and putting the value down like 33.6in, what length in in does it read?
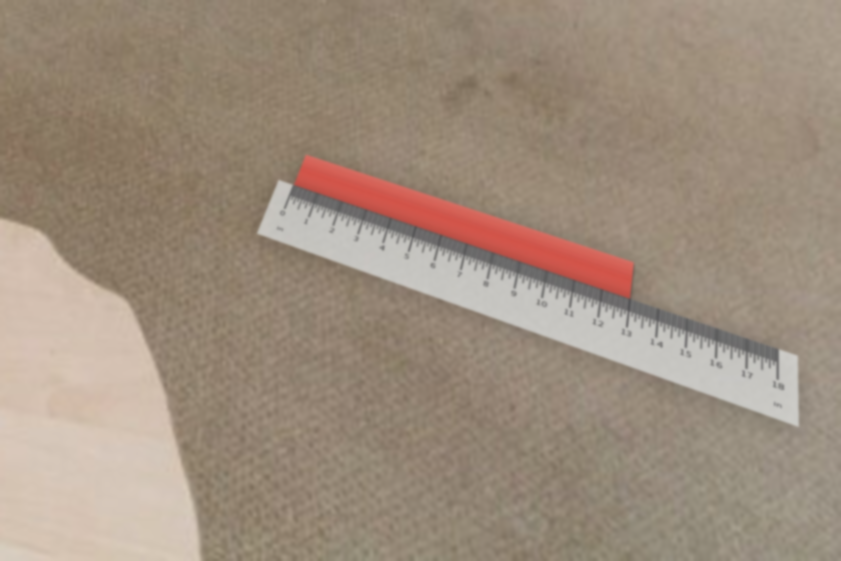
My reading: 13in
